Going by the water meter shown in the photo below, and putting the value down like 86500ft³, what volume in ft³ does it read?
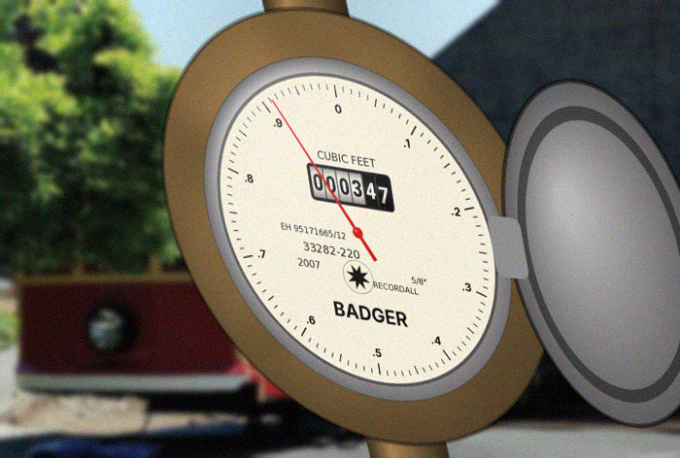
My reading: 346.91ft³
